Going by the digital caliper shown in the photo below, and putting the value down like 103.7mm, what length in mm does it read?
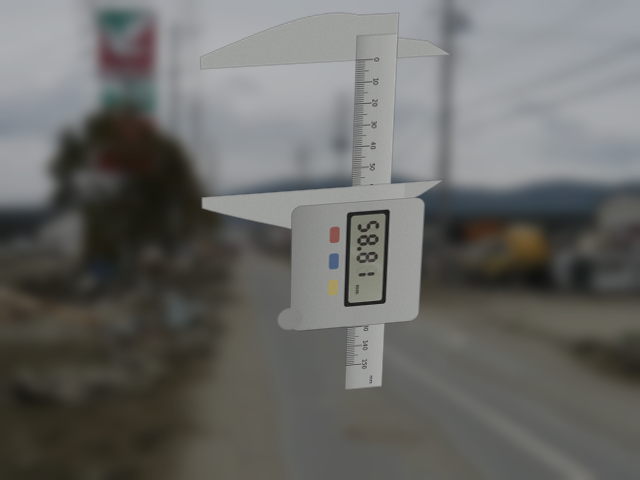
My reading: 58.81mm
